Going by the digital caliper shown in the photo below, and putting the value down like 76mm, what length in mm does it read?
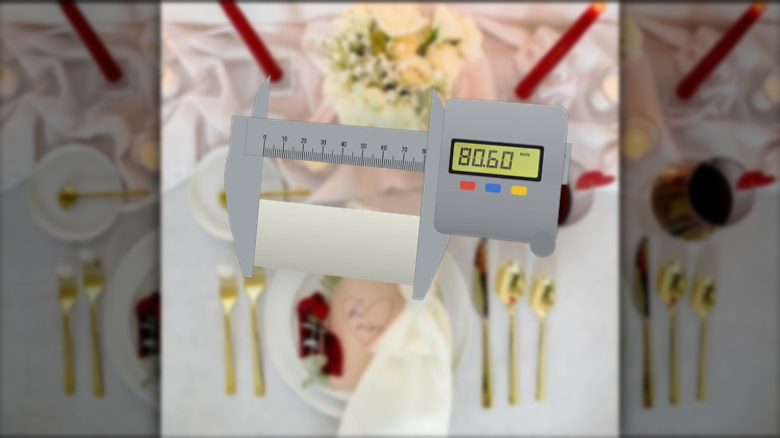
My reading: 80.60mm
